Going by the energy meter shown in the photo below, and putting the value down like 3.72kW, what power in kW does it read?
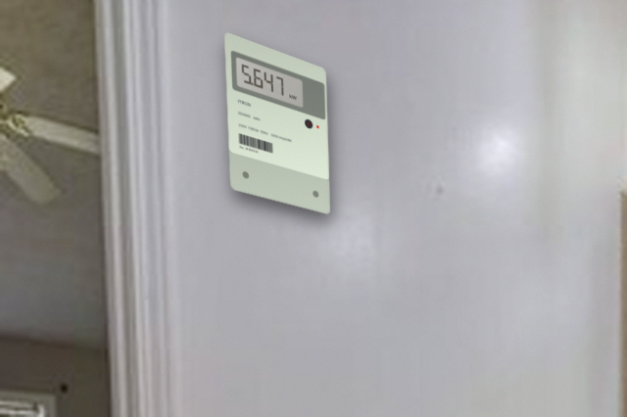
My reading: 5.647kW
